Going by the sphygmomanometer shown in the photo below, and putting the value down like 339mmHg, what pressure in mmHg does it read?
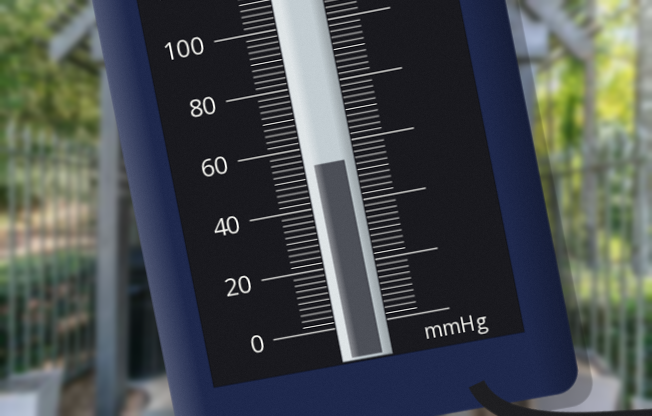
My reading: 54mmHg
